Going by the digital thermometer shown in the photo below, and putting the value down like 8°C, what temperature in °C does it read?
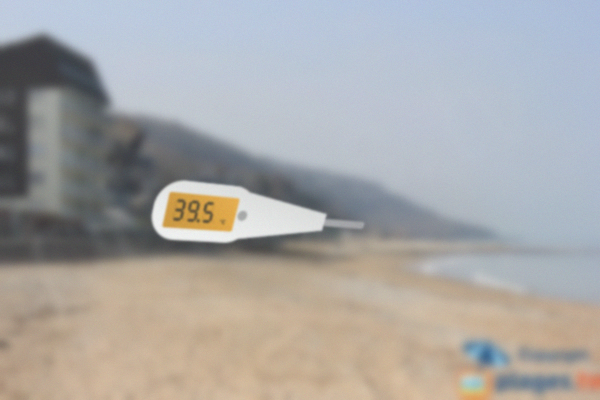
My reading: 39.5°C
